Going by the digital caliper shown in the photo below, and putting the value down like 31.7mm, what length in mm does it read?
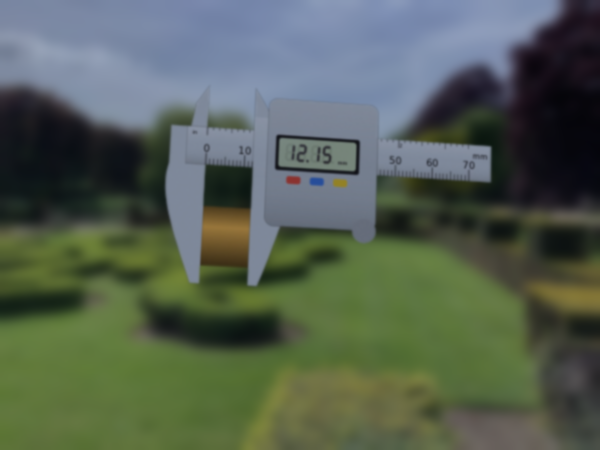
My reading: 12.15mm
